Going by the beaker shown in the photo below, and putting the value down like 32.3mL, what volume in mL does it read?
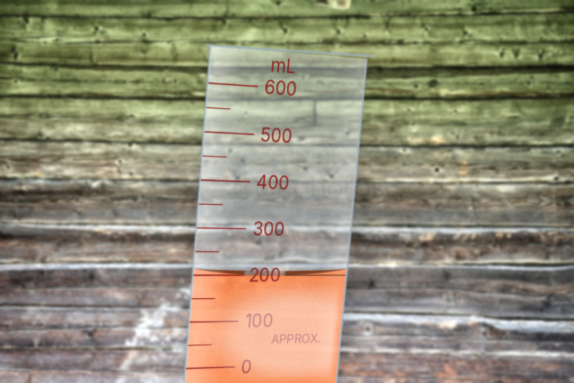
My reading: 200mL
